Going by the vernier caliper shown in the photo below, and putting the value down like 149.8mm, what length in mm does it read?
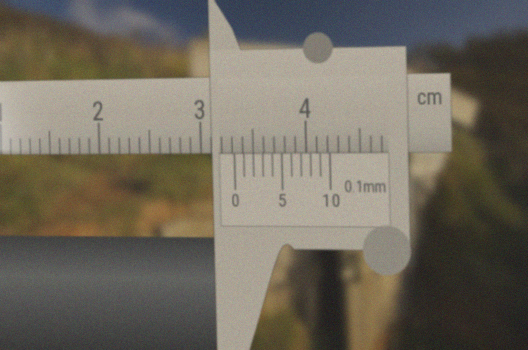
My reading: 33.2mm
